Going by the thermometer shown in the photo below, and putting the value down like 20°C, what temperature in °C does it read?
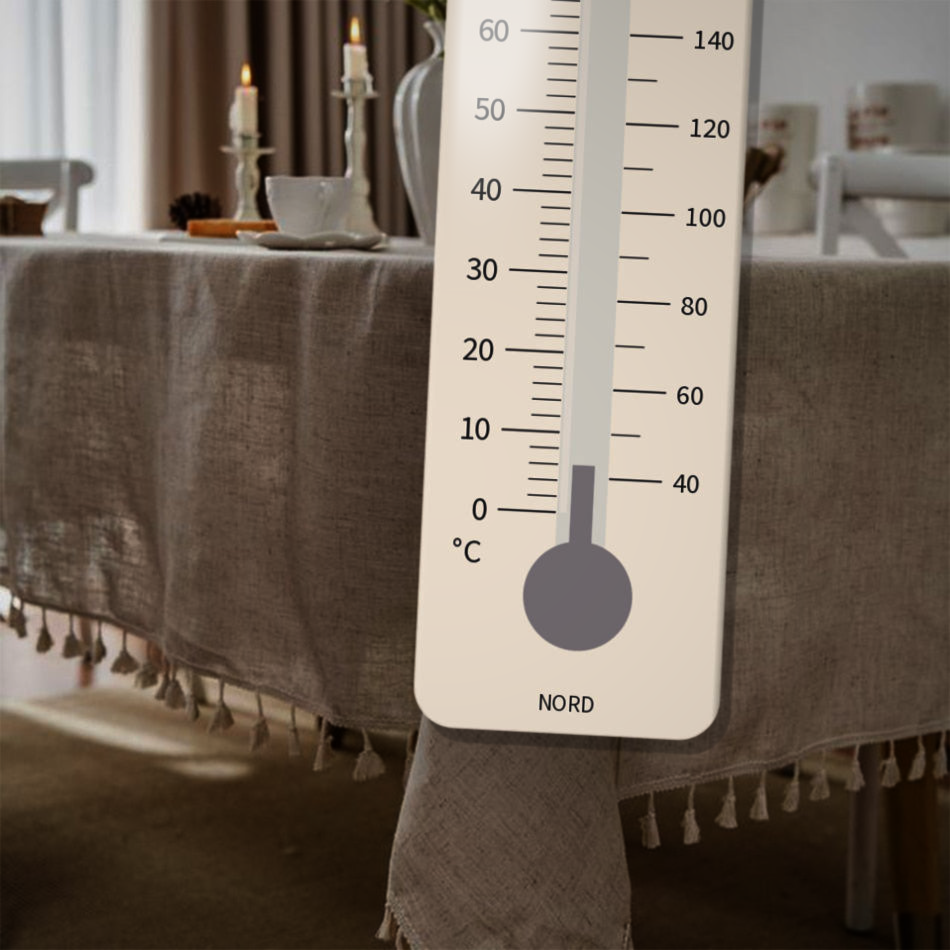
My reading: 6°C
